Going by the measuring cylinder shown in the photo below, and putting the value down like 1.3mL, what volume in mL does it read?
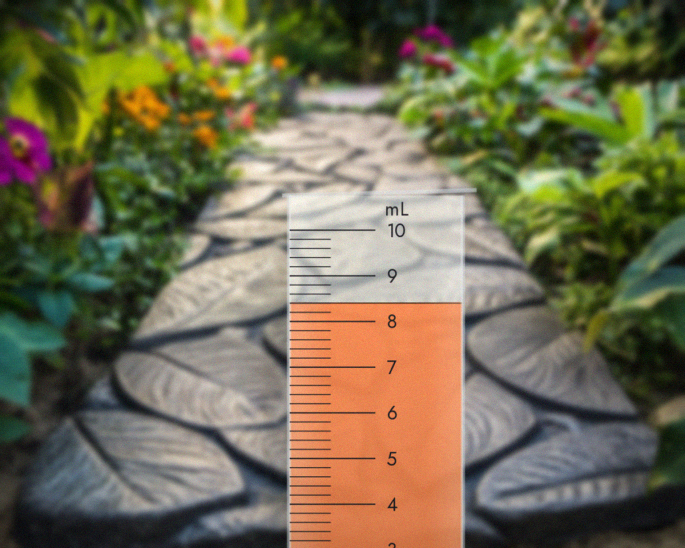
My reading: 8.4mL
